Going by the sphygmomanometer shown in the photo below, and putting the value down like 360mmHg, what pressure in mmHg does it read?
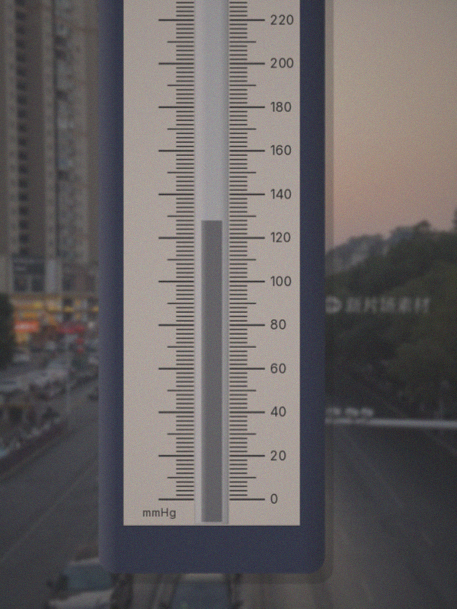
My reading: 128mmHg
